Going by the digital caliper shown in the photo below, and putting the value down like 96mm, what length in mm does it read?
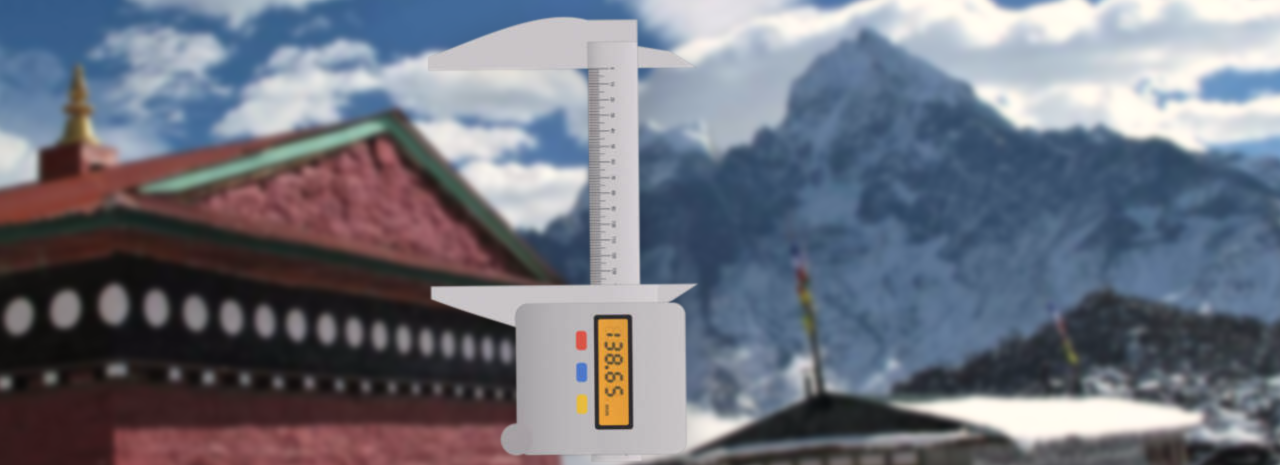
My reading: 138.65mm
